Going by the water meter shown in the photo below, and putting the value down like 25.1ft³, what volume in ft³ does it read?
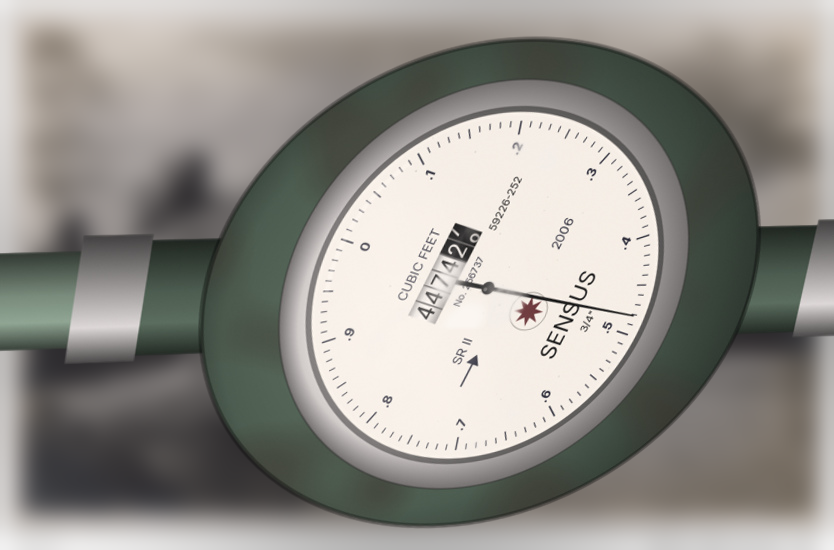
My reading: 447427.48ft³
